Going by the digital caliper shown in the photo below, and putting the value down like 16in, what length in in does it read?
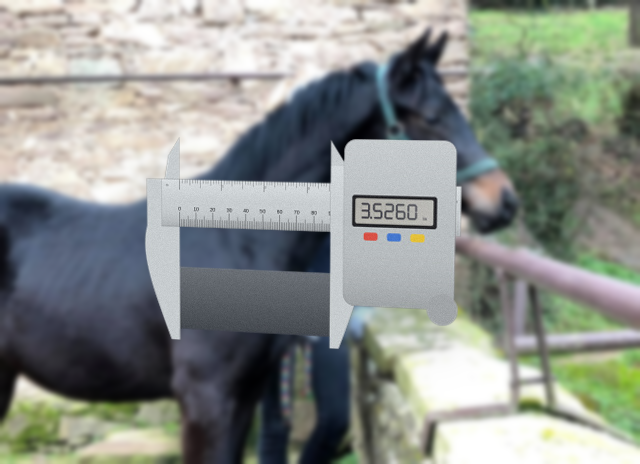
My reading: 3.5260in
